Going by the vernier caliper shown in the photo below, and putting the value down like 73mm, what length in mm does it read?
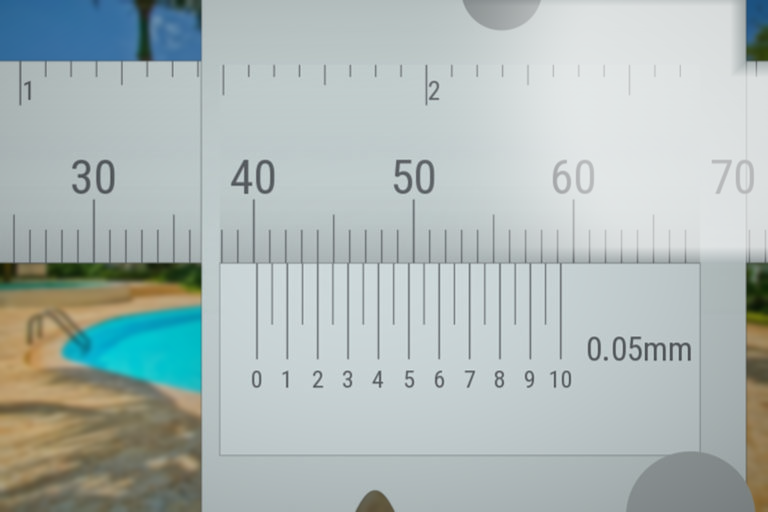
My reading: 40.2mm
